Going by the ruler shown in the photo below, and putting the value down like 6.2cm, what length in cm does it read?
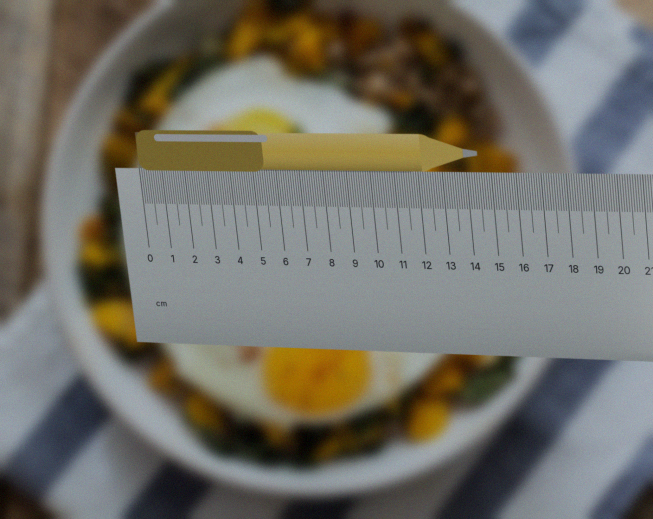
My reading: 14.5cm
